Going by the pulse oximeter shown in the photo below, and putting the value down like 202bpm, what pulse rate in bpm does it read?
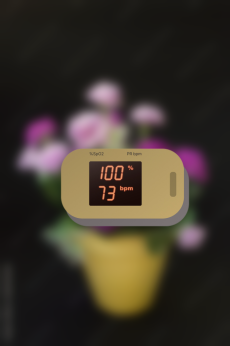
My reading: 73bpm
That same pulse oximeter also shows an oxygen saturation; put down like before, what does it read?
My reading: 100%
